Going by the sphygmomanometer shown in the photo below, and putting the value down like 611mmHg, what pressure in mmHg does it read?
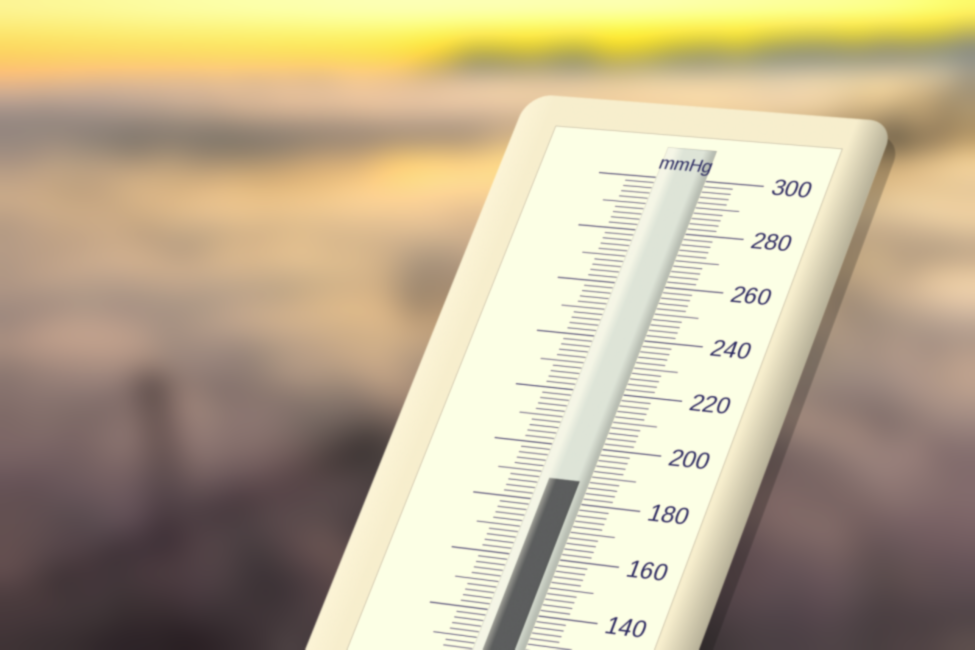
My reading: 188mmHg
